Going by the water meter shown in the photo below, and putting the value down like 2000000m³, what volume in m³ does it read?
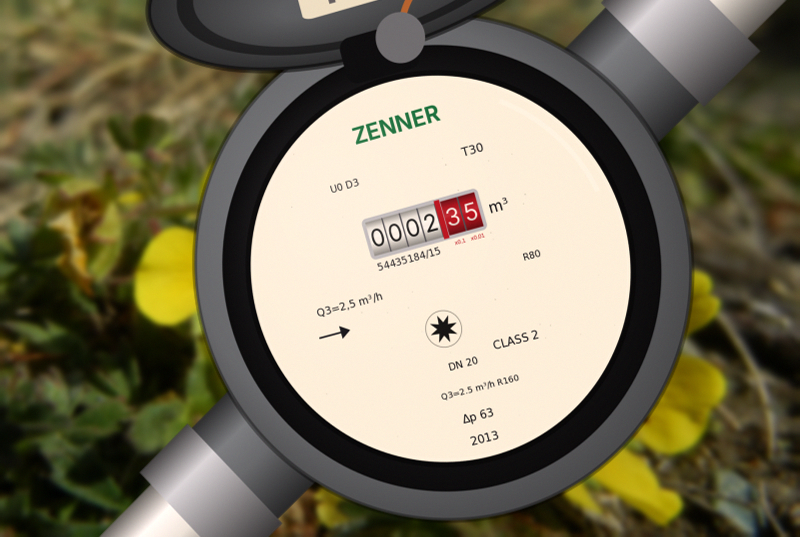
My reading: 2.35m³
